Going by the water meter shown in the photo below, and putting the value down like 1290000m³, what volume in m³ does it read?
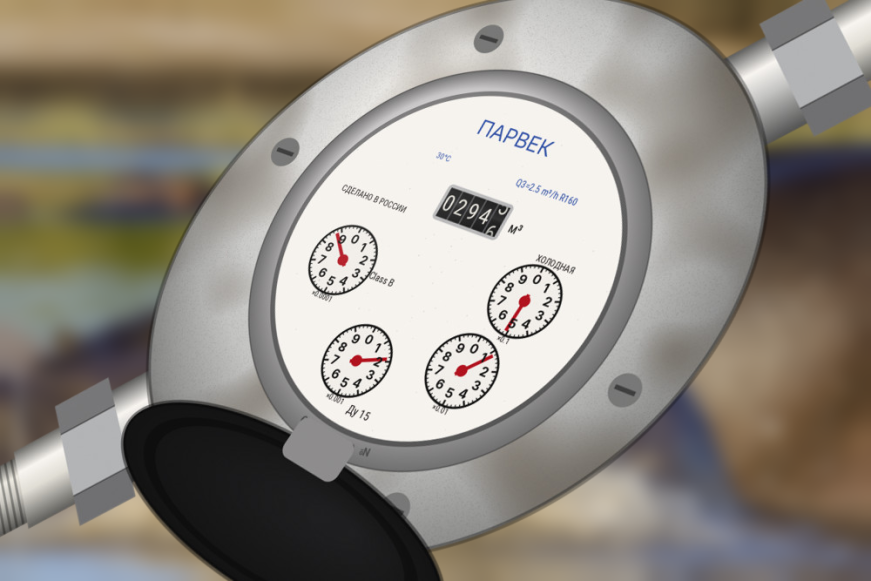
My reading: 2945.5118m³
